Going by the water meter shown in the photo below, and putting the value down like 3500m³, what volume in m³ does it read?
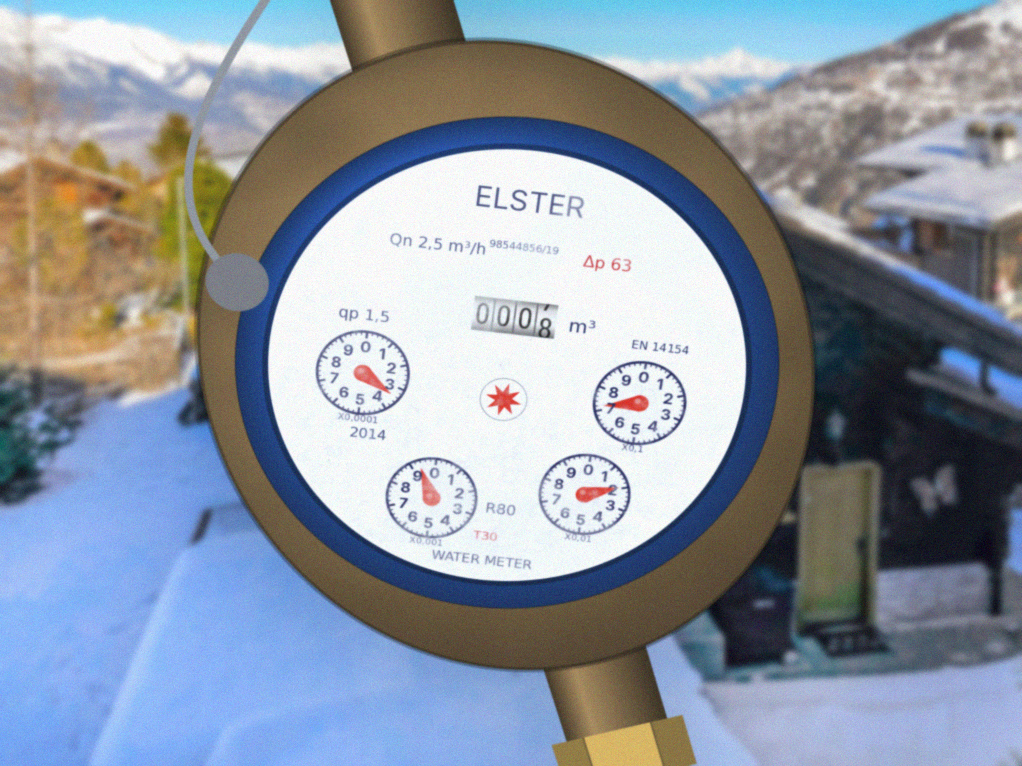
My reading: 7.7193m³
